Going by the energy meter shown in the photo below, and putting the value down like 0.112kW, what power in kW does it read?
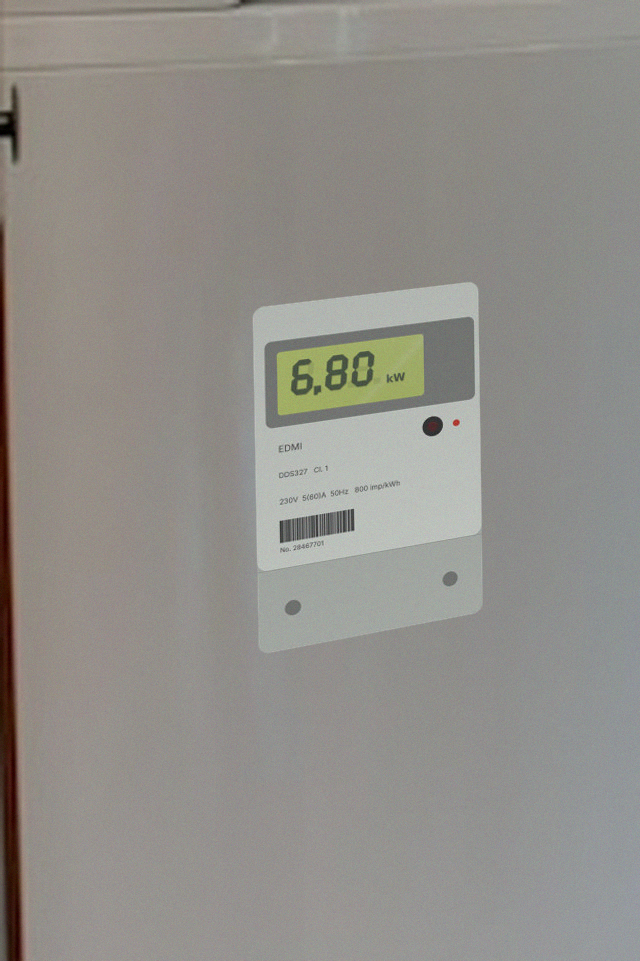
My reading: 6.80kW
